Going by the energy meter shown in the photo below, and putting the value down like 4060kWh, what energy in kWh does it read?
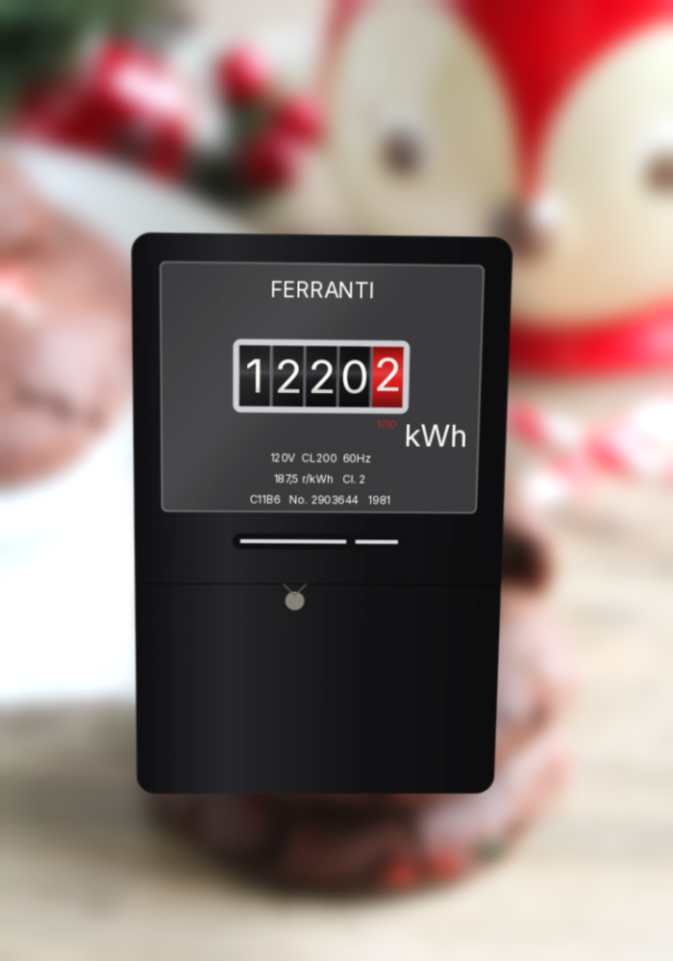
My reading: 1220.2kWh
